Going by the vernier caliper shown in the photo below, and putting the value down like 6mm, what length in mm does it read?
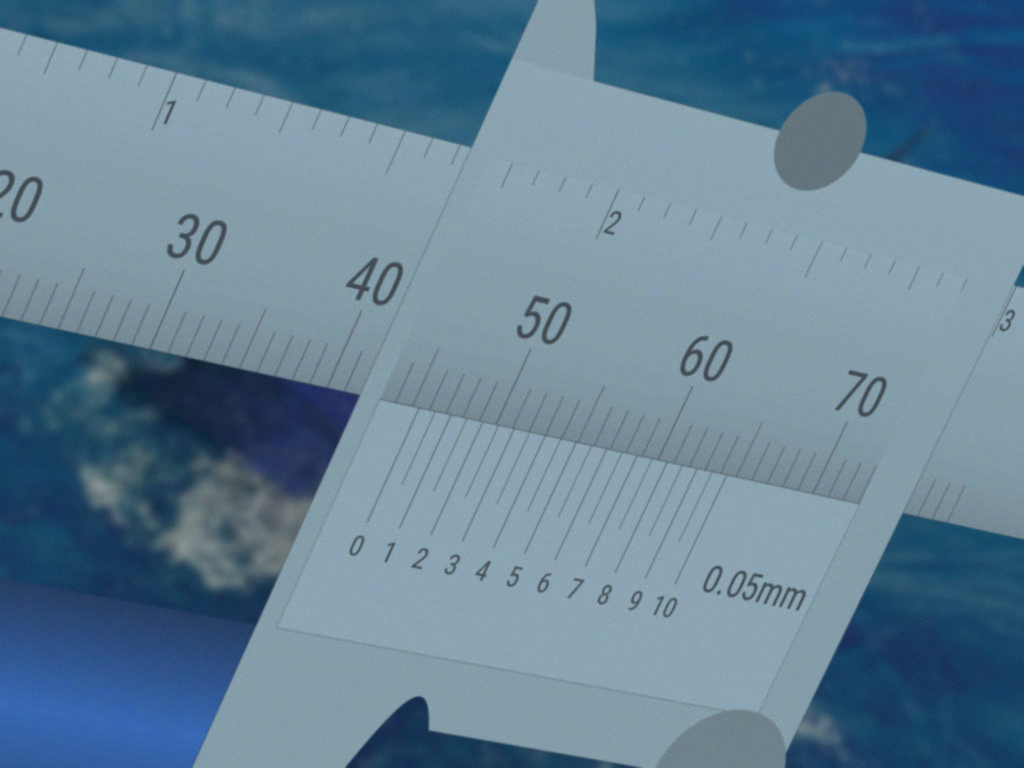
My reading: 45.4mm
